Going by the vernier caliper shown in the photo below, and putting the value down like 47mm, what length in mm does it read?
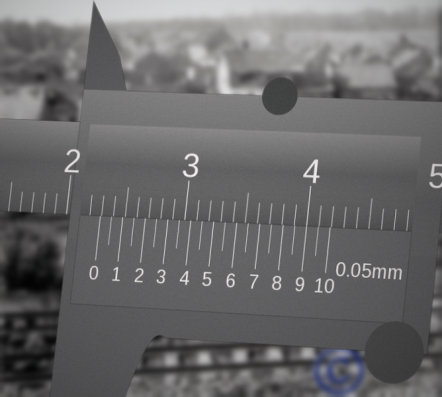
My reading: 22.9mm
